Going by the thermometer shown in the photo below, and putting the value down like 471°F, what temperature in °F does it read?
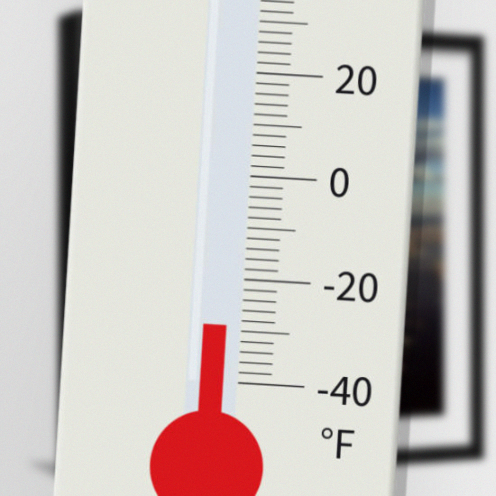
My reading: -29°F
